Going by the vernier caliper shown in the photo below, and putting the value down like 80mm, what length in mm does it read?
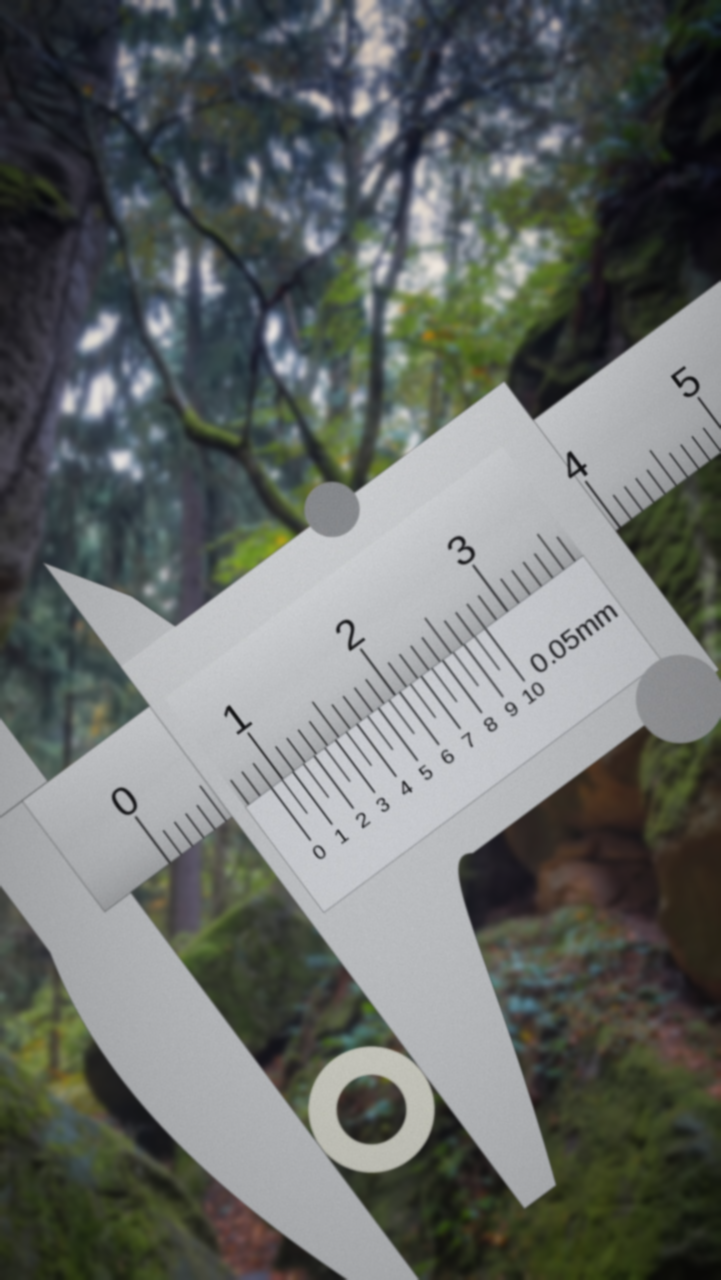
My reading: 9.0mm
